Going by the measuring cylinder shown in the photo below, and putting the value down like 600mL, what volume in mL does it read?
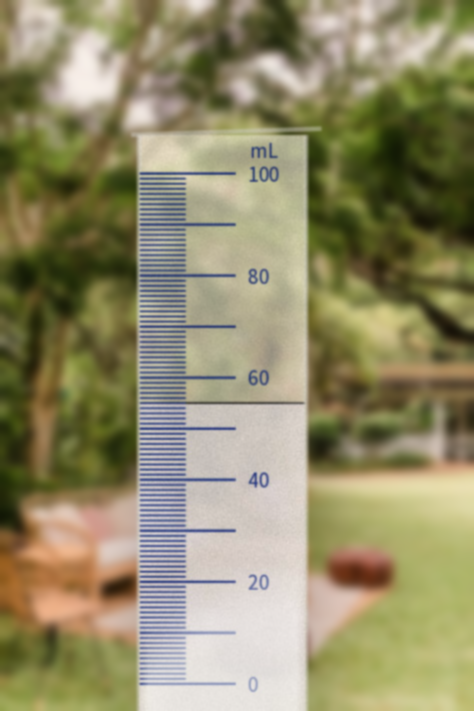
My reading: 55mL
